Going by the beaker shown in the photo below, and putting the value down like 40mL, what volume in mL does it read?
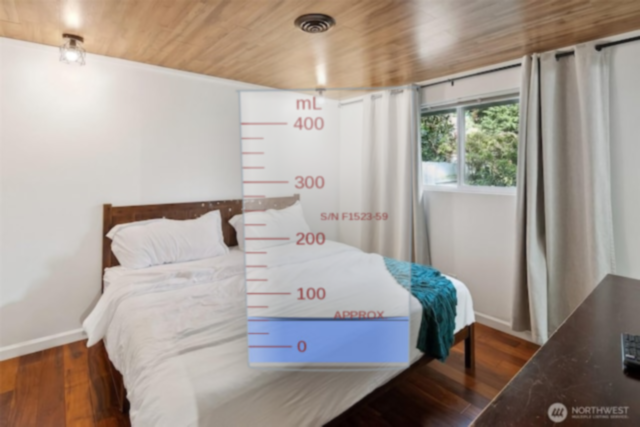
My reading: 50mL
